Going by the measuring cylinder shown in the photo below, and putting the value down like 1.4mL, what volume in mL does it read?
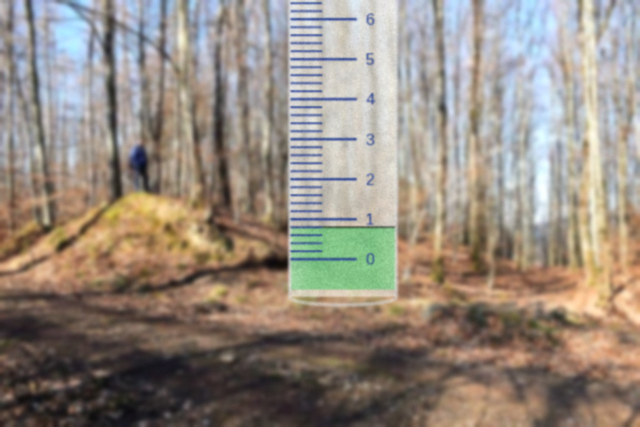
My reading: 0.8mL
